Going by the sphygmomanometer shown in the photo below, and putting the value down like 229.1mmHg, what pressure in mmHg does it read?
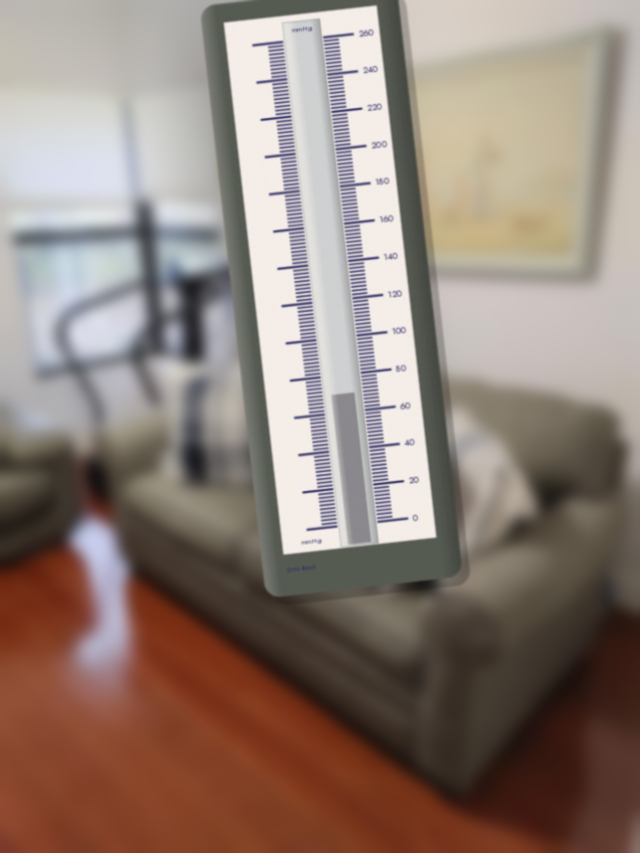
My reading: 70mmHg
